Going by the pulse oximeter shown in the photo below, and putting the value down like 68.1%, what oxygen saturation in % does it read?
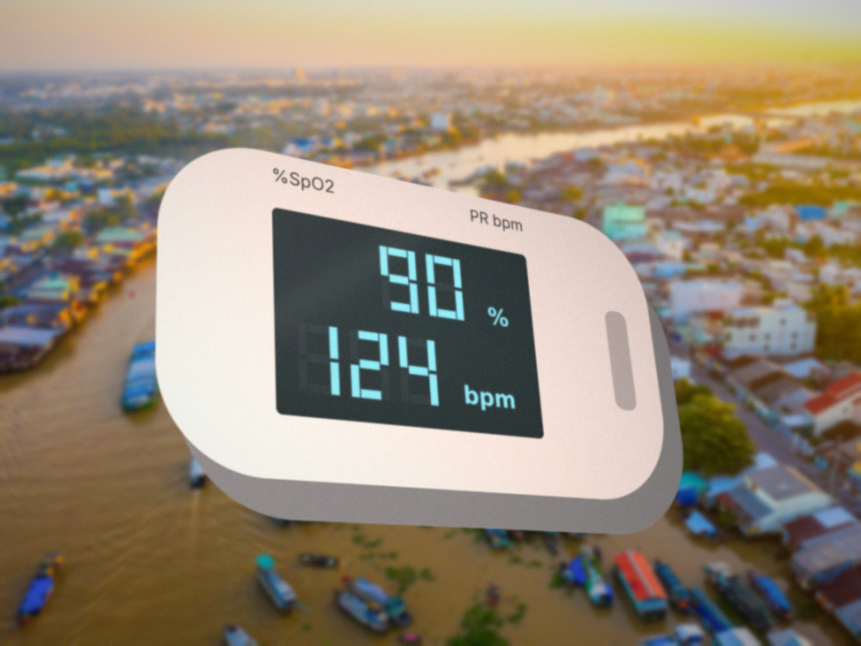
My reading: 90%
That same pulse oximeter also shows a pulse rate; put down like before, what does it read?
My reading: 124bpm
